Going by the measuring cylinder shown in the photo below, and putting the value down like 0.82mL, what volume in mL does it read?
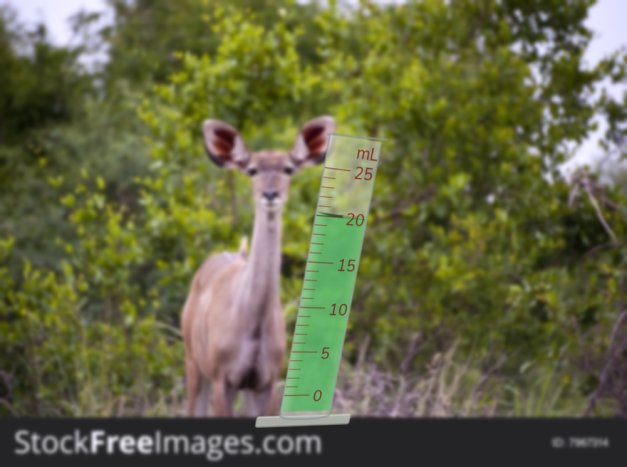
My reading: 20mL
